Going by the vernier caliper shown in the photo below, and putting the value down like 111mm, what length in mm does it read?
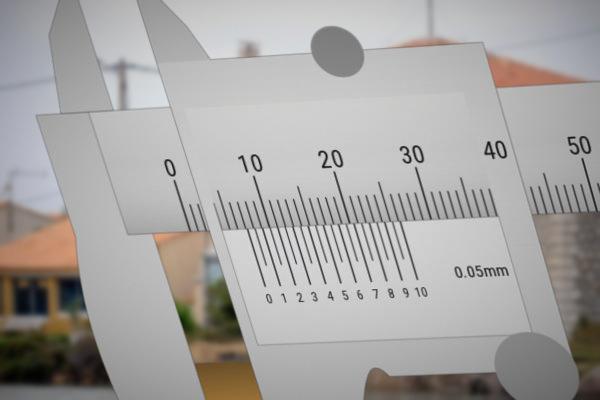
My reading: 7.2mm
